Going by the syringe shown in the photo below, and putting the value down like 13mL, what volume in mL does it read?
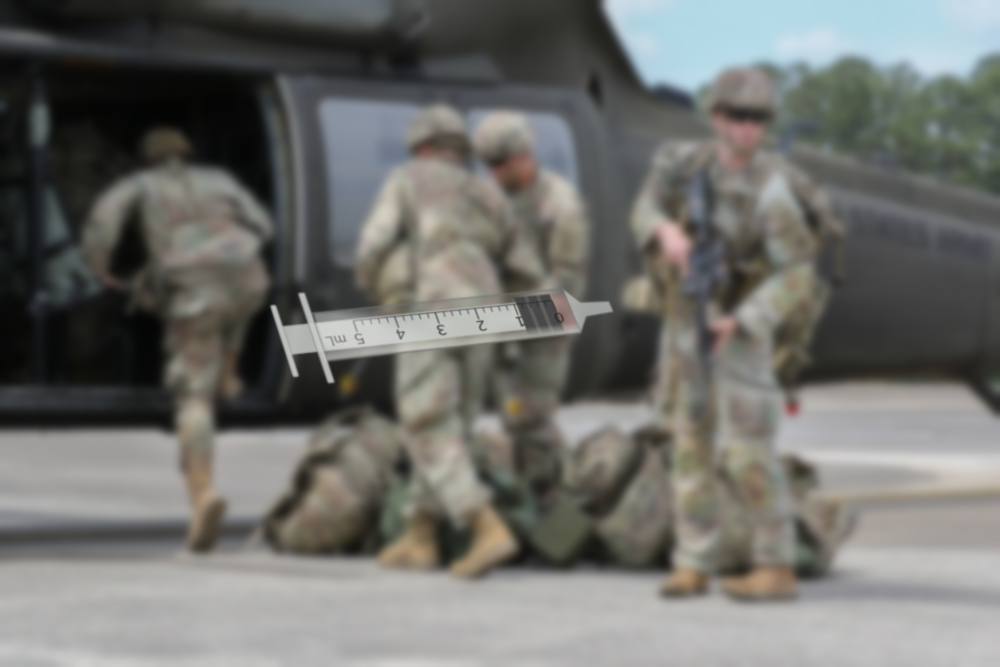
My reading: 0mL
